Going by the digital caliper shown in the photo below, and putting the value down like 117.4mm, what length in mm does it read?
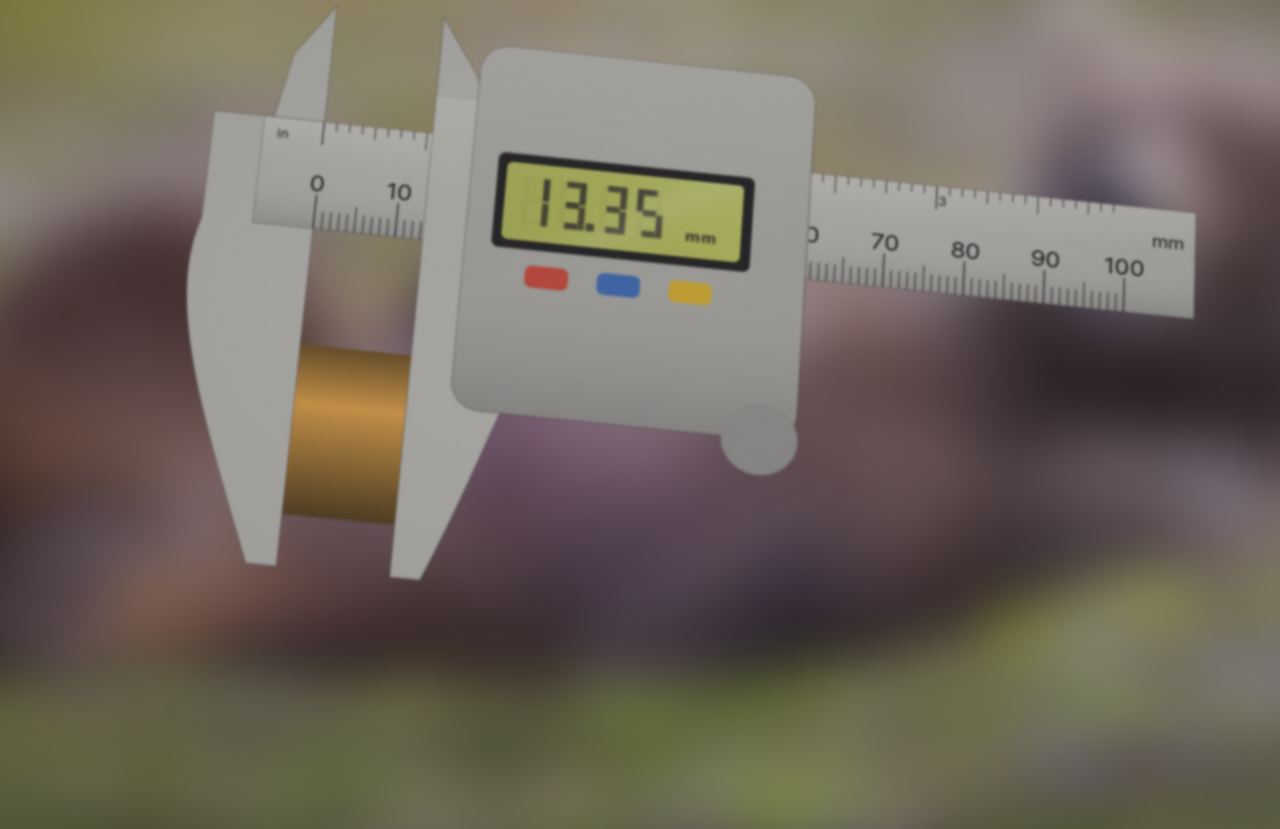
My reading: 13.35mm
